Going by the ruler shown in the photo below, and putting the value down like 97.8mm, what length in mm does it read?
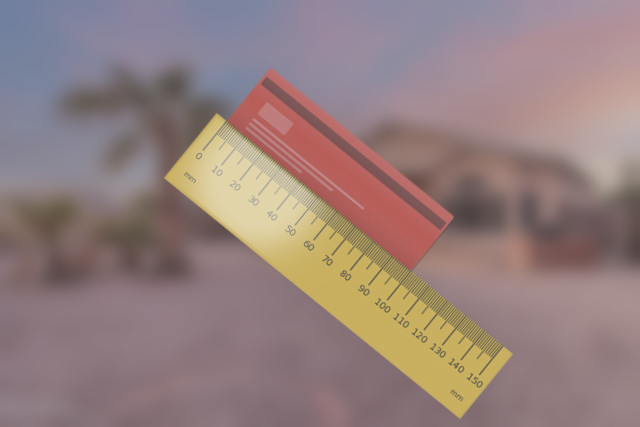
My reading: 100mm
